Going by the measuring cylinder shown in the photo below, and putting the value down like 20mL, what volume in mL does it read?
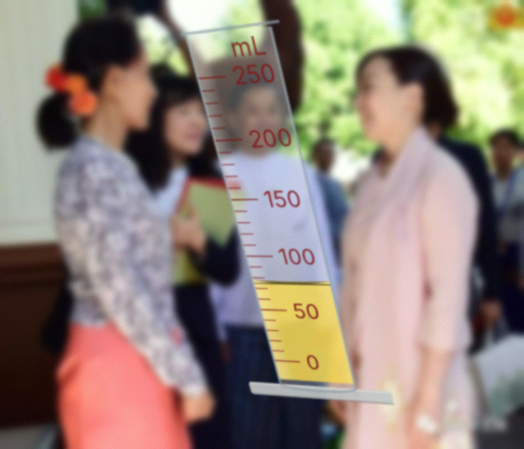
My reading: 75mL
